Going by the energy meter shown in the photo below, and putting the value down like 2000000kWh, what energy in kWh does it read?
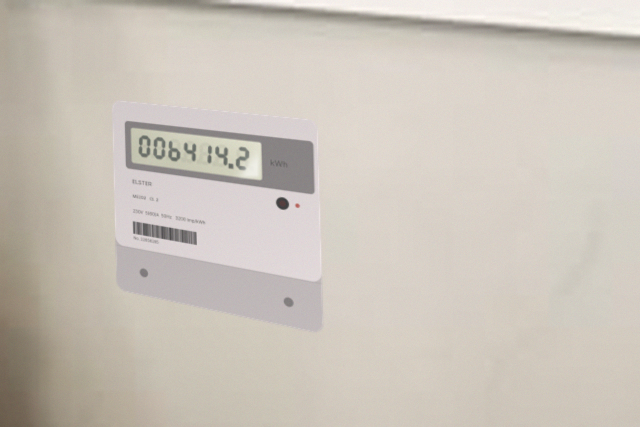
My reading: 6414.2kWh
